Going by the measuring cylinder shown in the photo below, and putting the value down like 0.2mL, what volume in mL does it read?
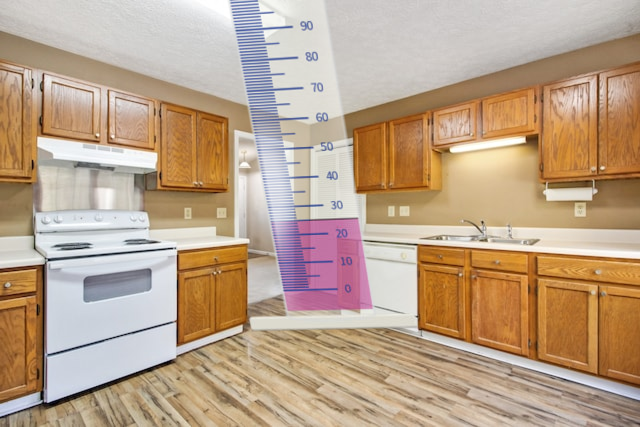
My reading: 25mL
